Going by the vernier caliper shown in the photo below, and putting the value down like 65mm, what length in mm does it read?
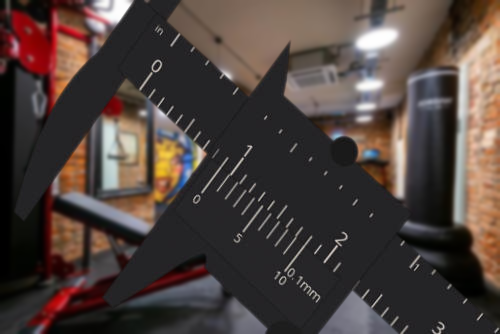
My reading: 9.0mm
